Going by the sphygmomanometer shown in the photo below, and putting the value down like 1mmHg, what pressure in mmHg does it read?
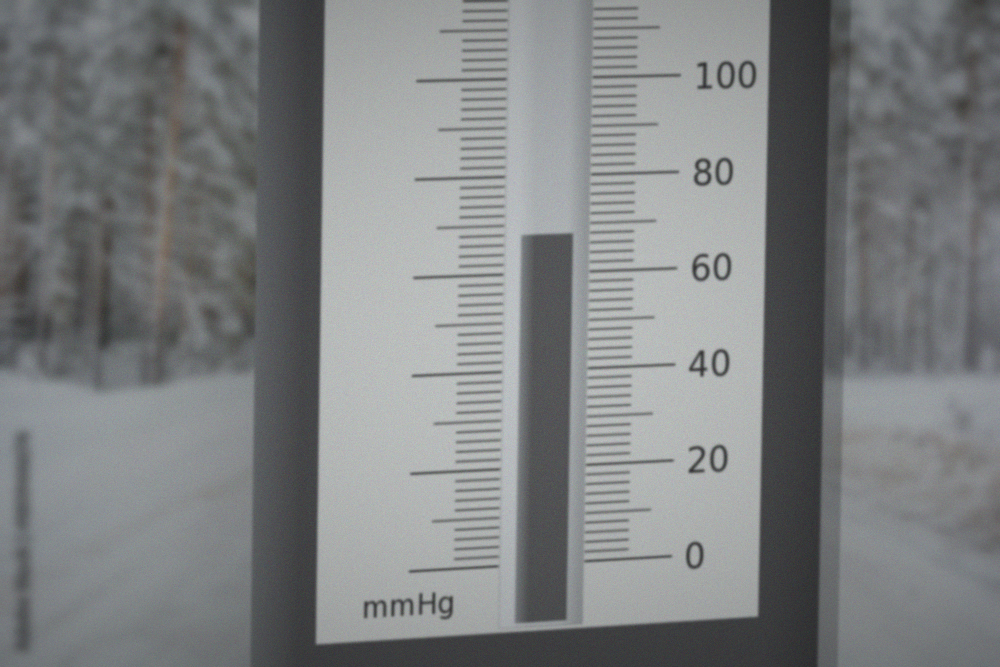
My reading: 68mmHg
